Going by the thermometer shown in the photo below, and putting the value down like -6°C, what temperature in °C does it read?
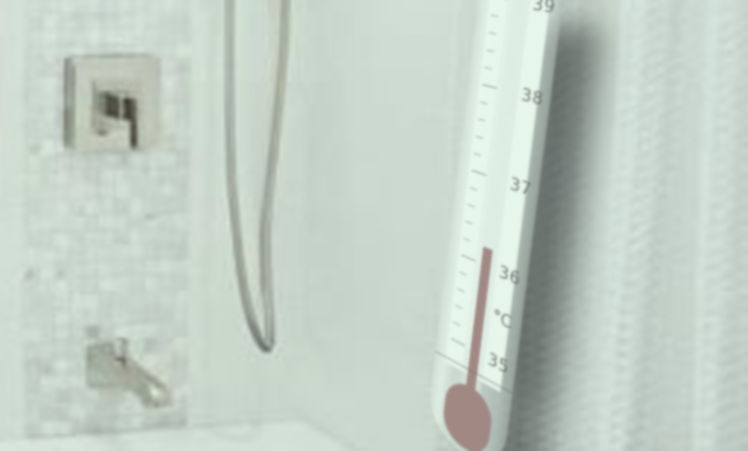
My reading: 36.2°C
